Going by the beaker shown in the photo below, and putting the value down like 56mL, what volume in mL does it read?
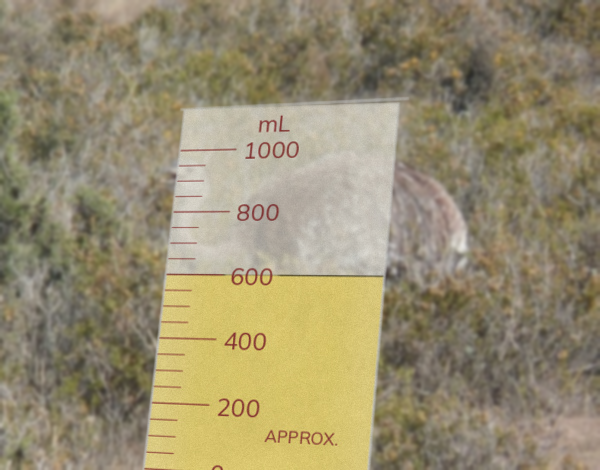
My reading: 600mL
